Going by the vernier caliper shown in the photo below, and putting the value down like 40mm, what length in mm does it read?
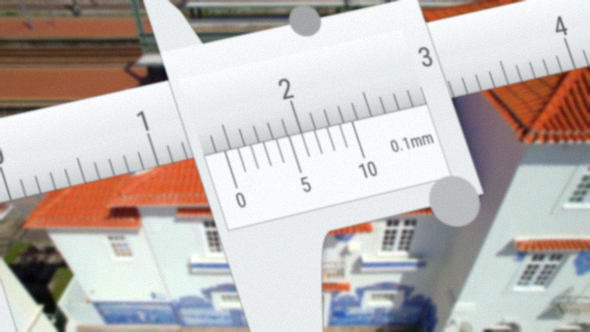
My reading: 14.6mm
